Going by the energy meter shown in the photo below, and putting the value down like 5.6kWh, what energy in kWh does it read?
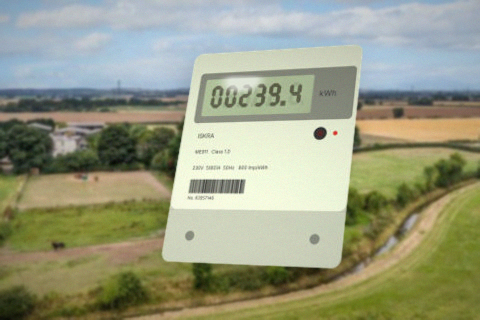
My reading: 239.4kWh
